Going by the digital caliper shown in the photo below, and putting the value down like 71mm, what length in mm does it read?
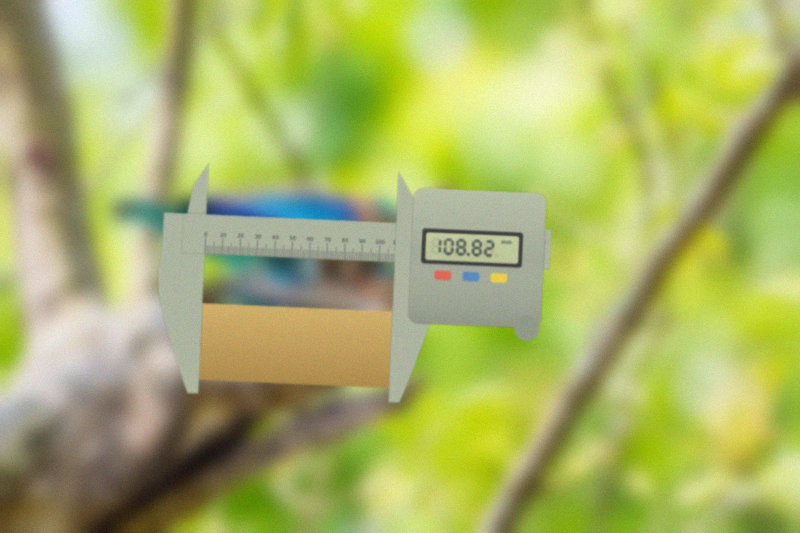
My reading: 108.82mm
